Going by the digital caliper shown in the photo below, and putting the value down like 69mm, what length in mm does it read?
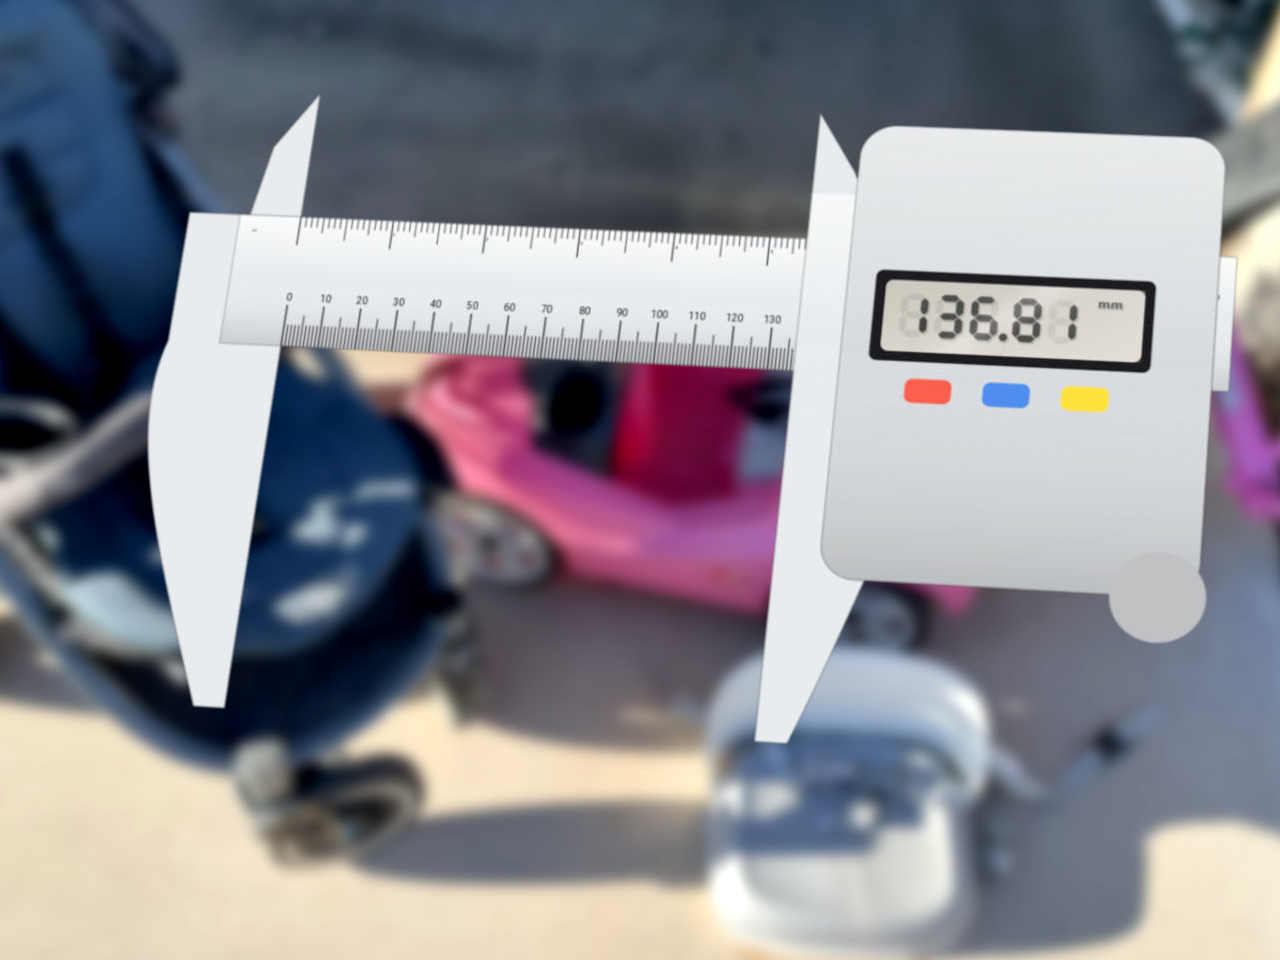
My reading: 136.81mm
